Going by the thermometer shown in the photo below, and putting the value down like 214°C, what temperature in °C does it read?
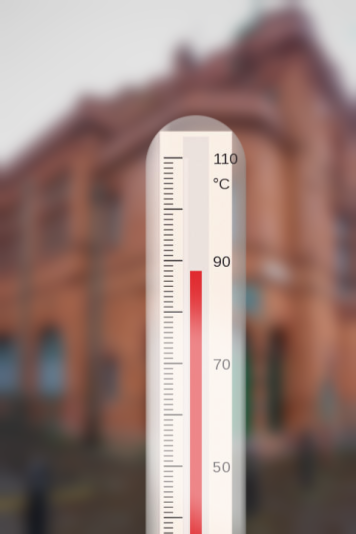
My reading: 88°C
